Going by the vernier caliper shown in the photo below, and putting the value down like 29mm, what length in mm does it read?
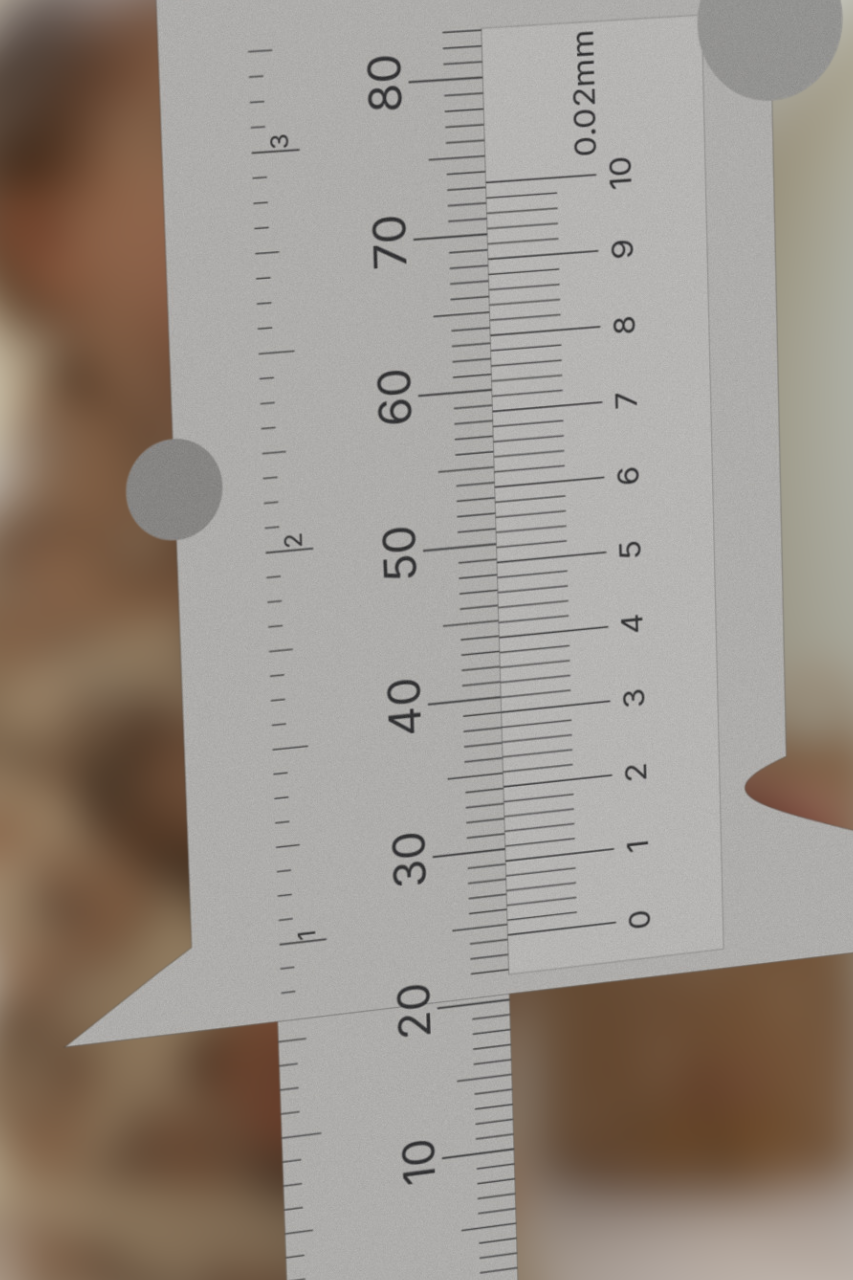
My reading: 24.3mm
